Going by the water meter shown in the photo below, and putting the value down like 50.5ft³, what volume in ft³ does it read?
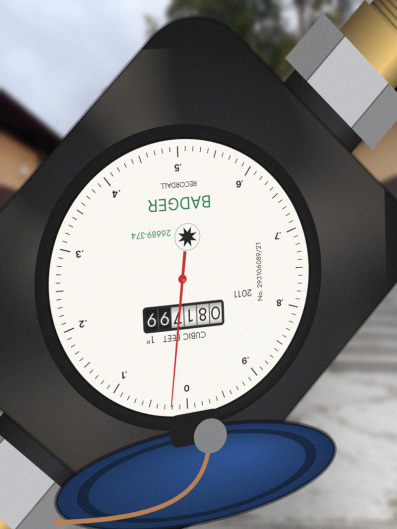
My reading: 81799.02ft³
